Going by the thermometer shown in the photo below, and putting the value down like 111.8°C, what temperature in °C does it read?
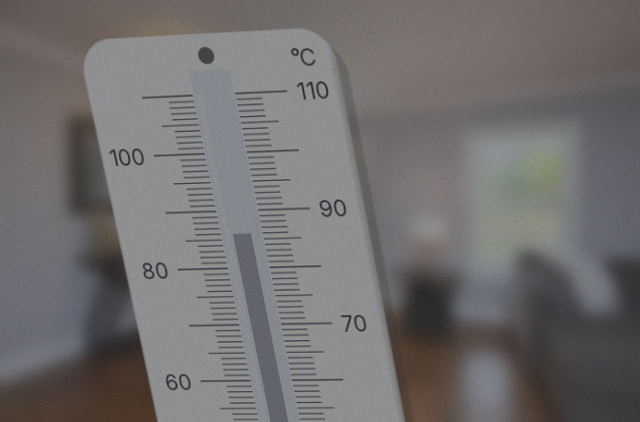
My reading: 86°C
